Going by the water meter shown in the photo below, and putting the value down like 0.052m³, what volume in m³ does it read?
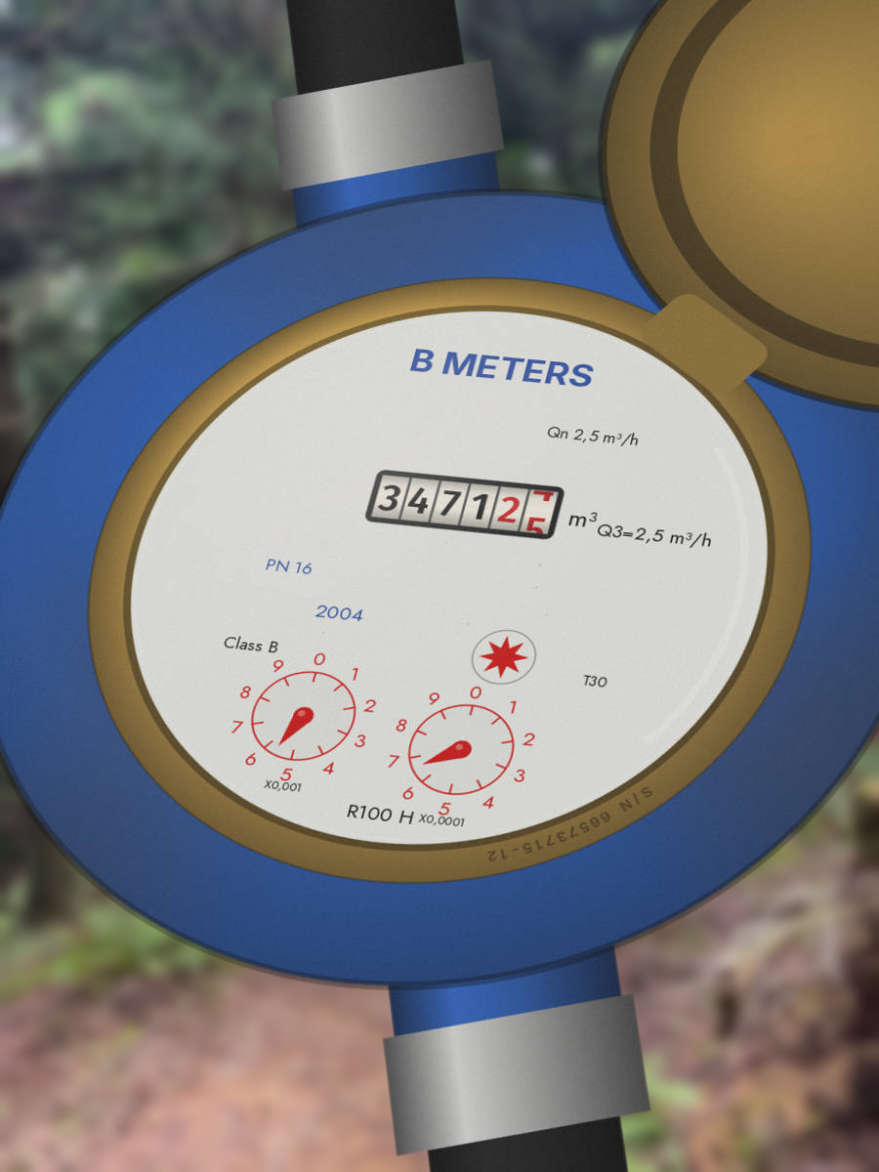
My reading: 3471.2456m³
